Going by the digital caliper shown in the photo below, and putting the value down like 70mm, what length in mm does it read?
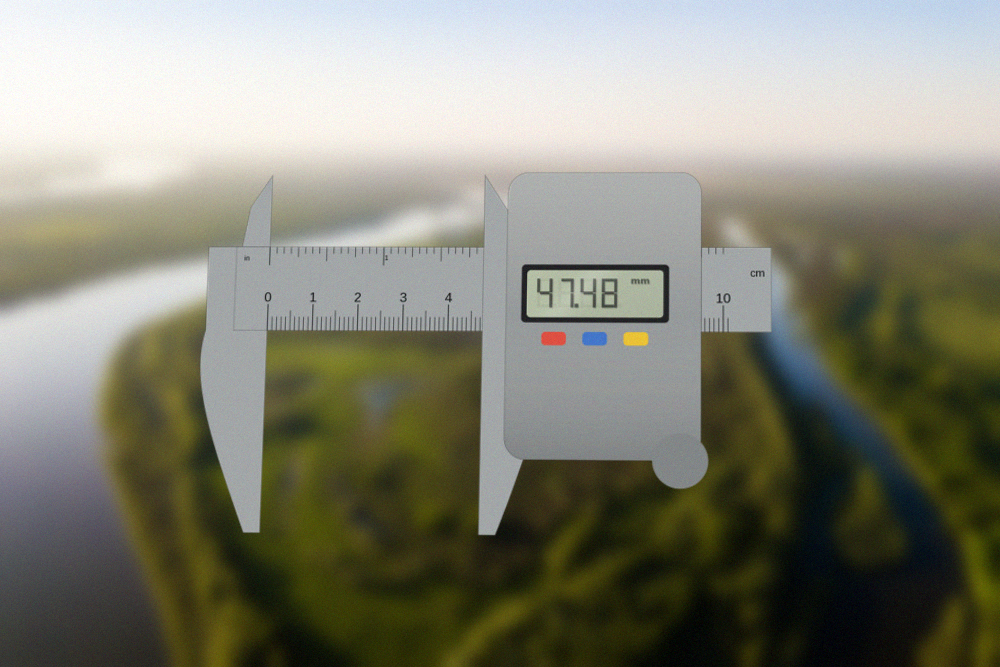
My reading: 47.48mm
